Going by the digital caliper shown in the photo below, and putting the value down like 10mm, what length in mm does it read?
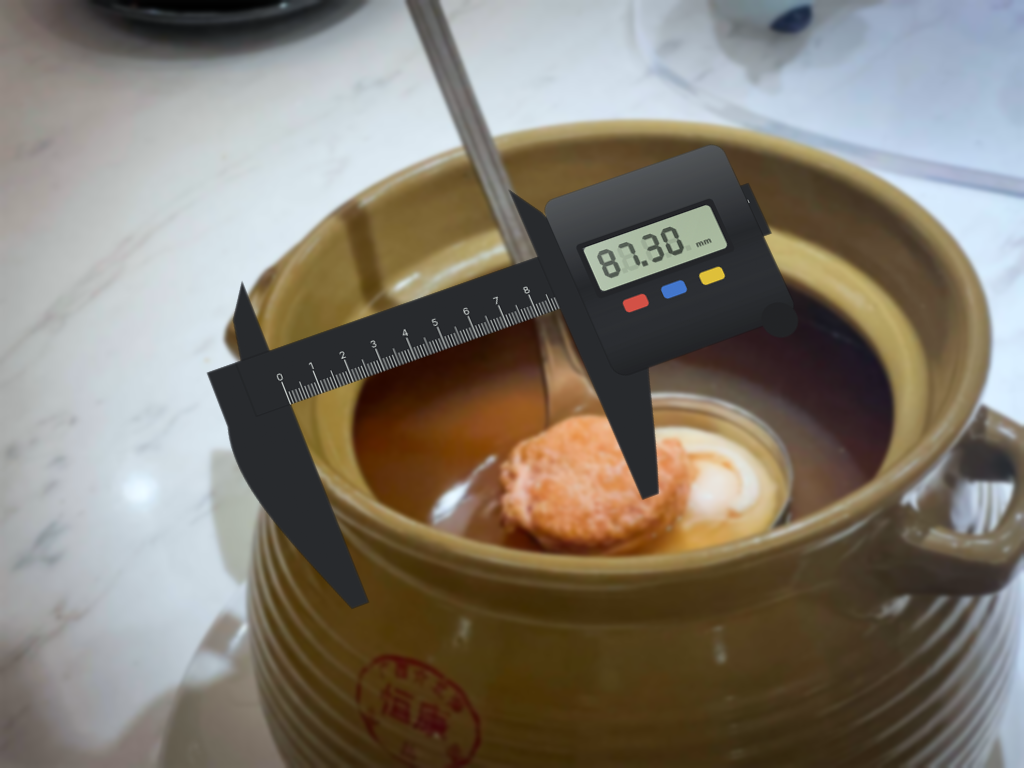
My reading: 87.30mm
